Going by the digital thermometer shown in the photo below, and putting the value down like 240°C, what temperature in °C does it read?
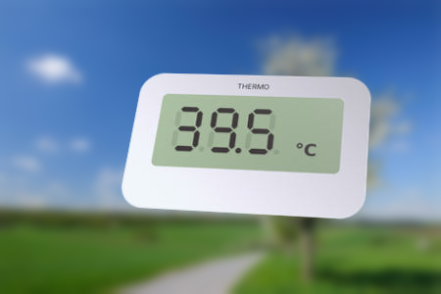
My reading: 39.5°C
